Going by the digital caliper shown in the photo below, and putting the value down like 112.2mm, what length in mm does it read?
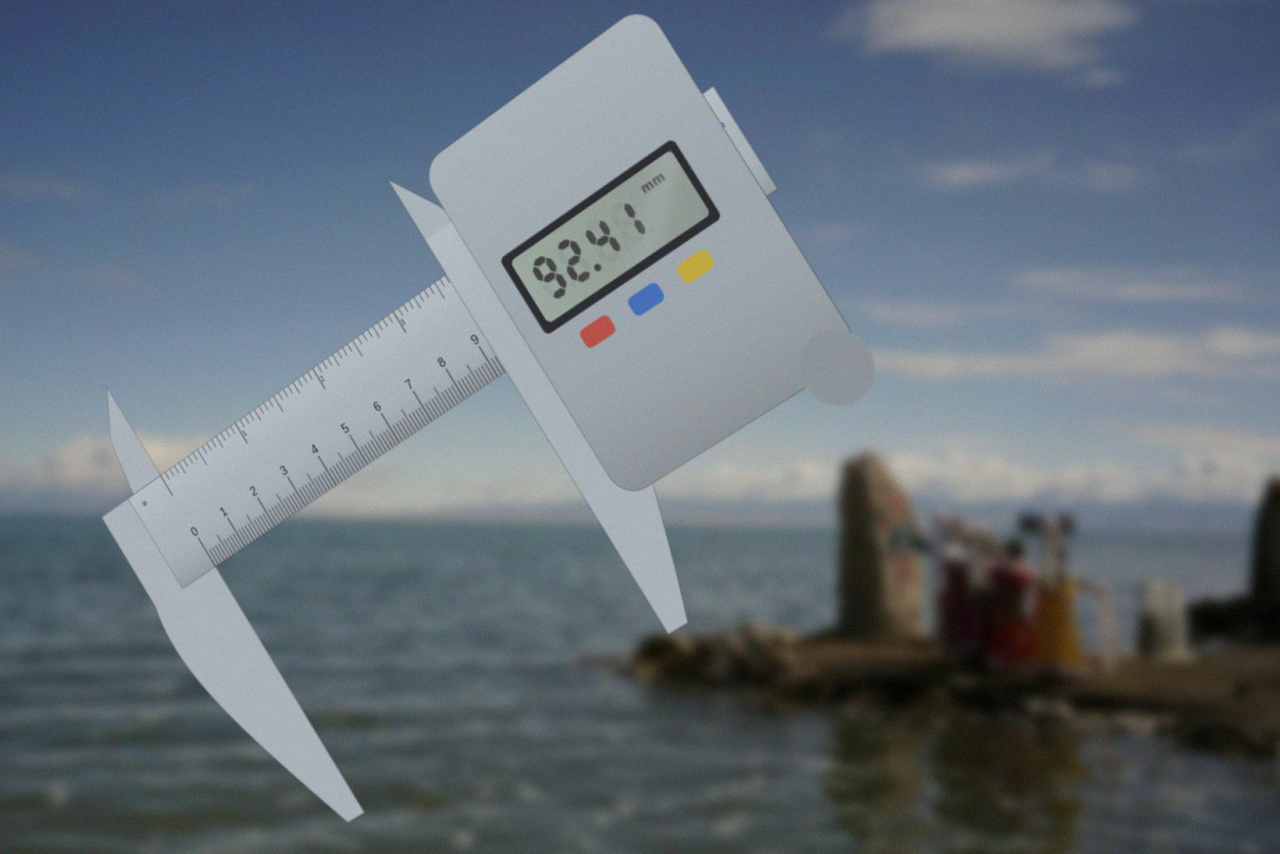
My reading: 92.41mm
